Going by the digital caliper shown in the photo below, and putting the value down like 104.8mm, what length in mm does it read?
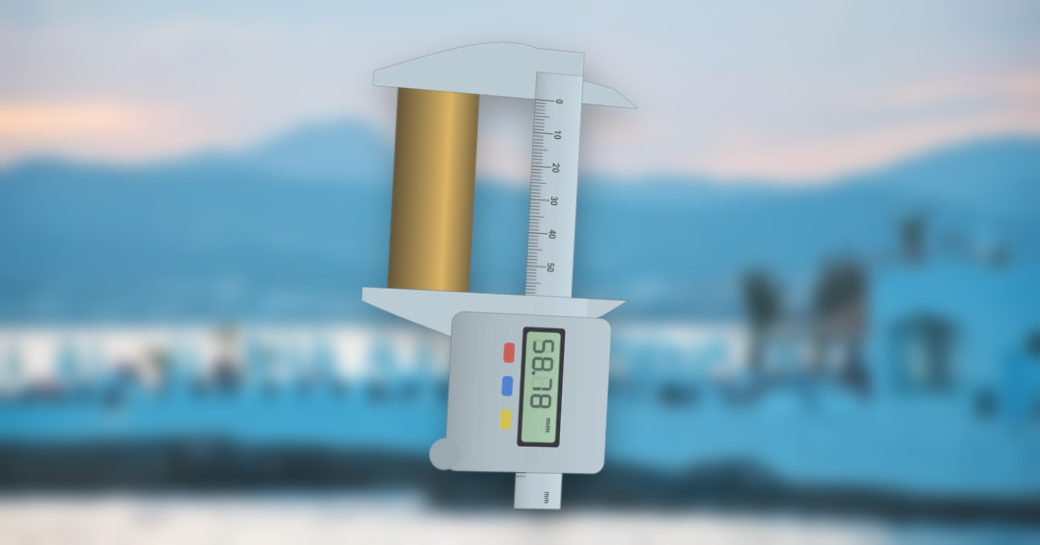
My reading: 58.78mm
